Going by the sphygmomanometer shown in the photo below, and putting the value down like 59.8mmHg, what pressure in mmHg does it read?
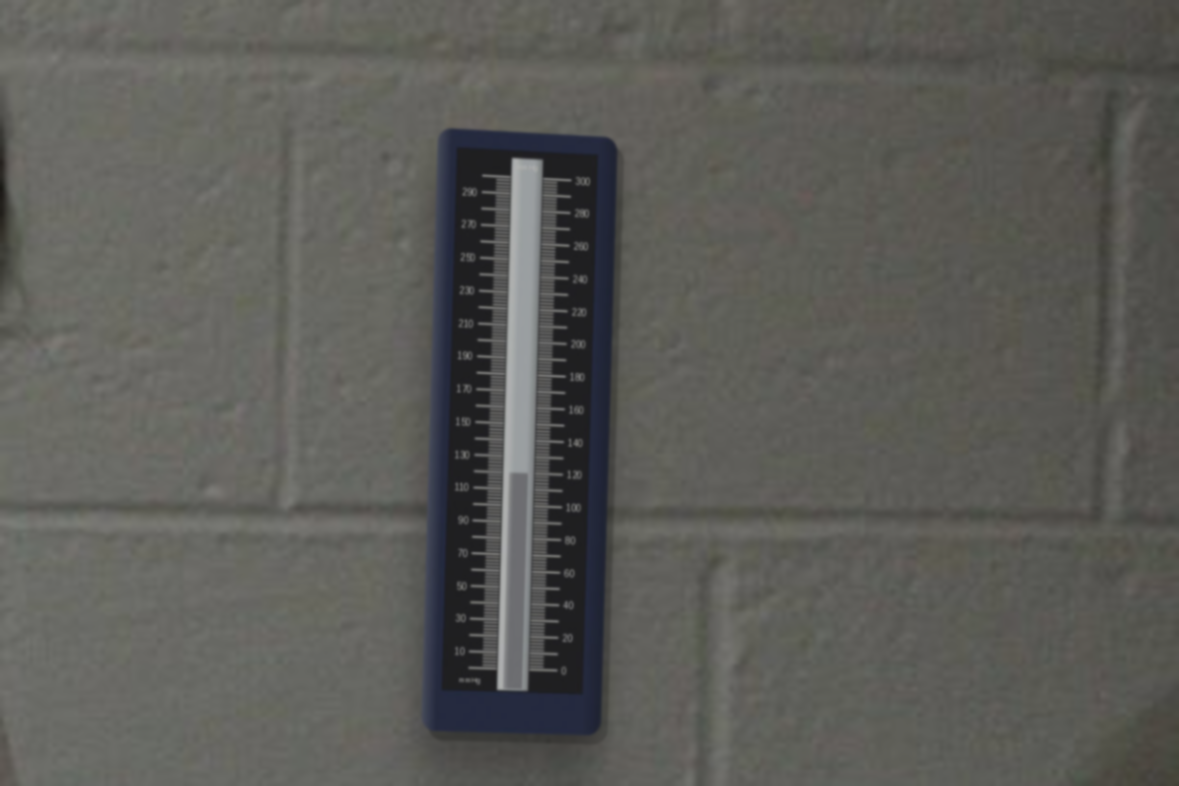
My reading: 120mmHg
